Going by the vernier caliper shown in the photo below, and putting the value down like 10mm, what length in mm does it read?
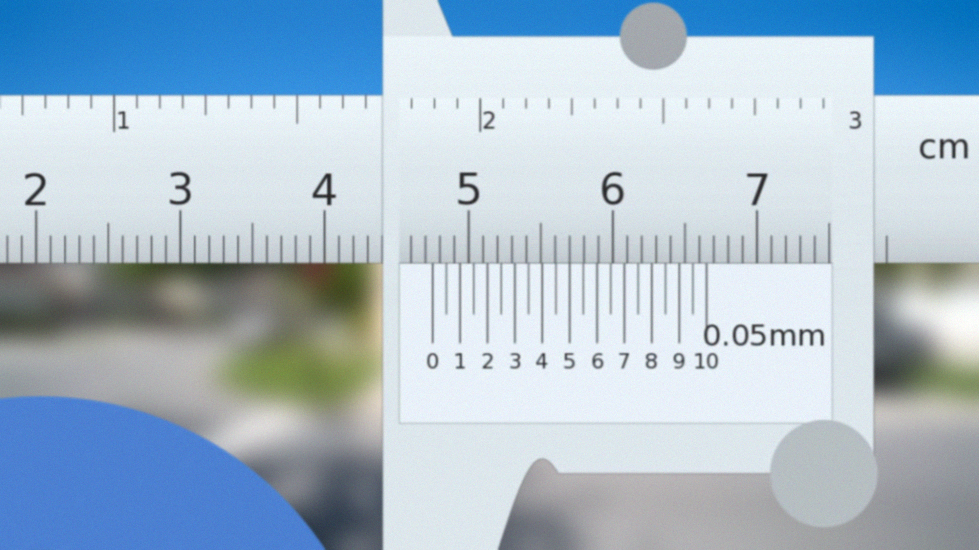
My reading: 47.5mm
